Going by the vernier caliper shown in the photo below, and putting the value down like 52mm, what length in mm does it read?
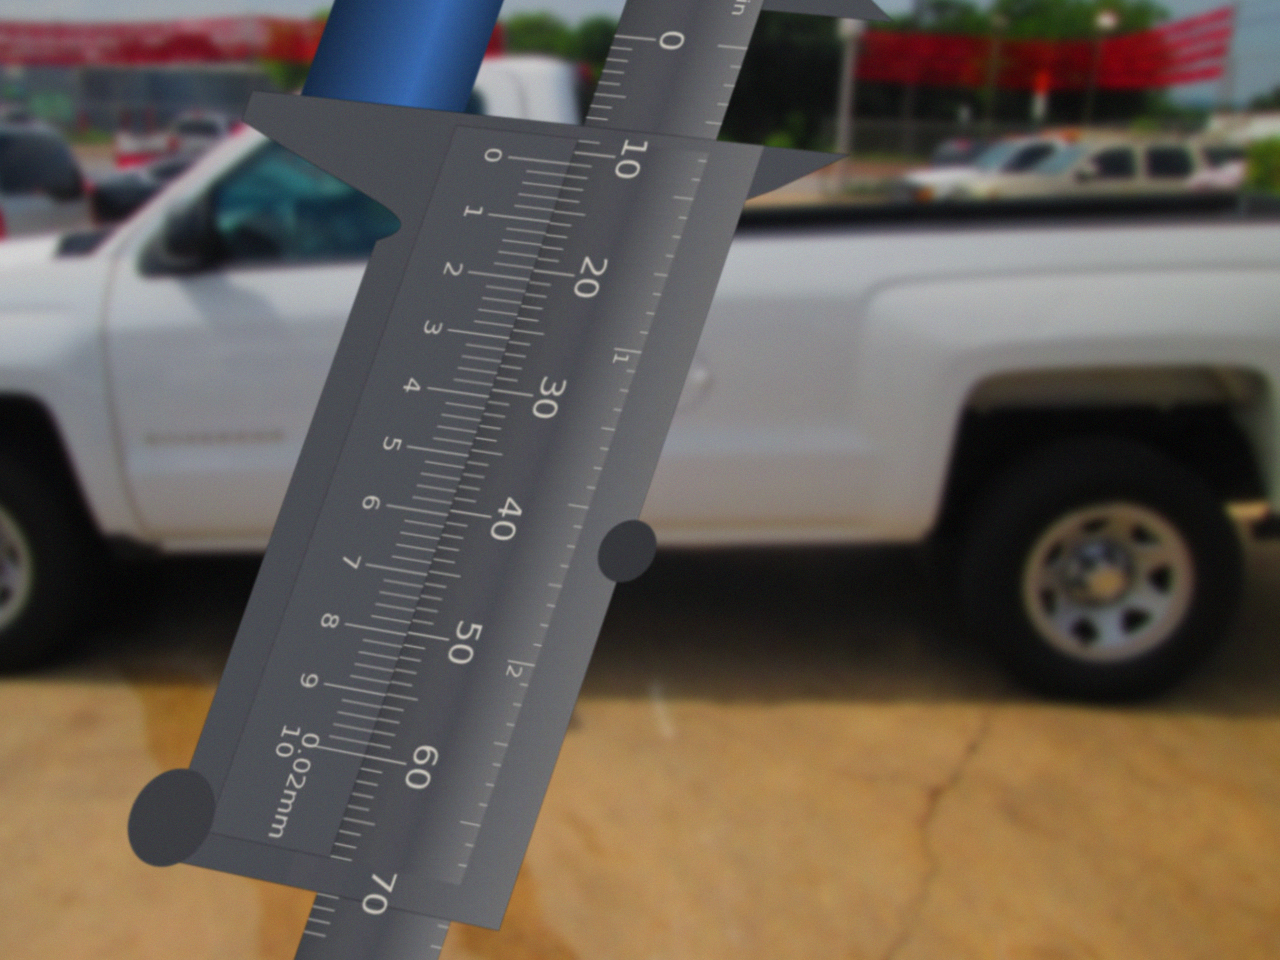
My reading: 11.0mm
